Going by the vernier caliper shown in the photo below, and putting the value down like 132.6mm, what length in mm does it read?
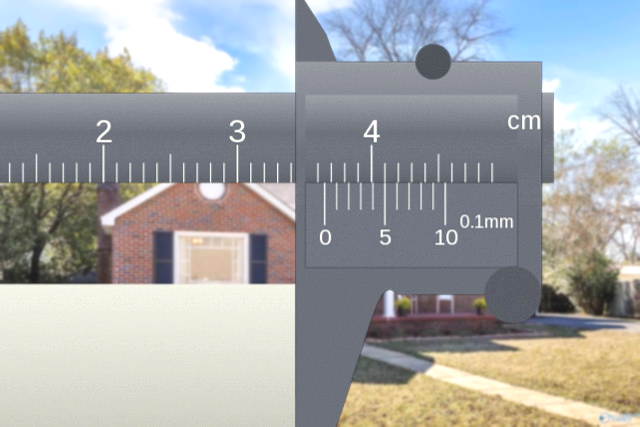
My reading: 36.5mm
